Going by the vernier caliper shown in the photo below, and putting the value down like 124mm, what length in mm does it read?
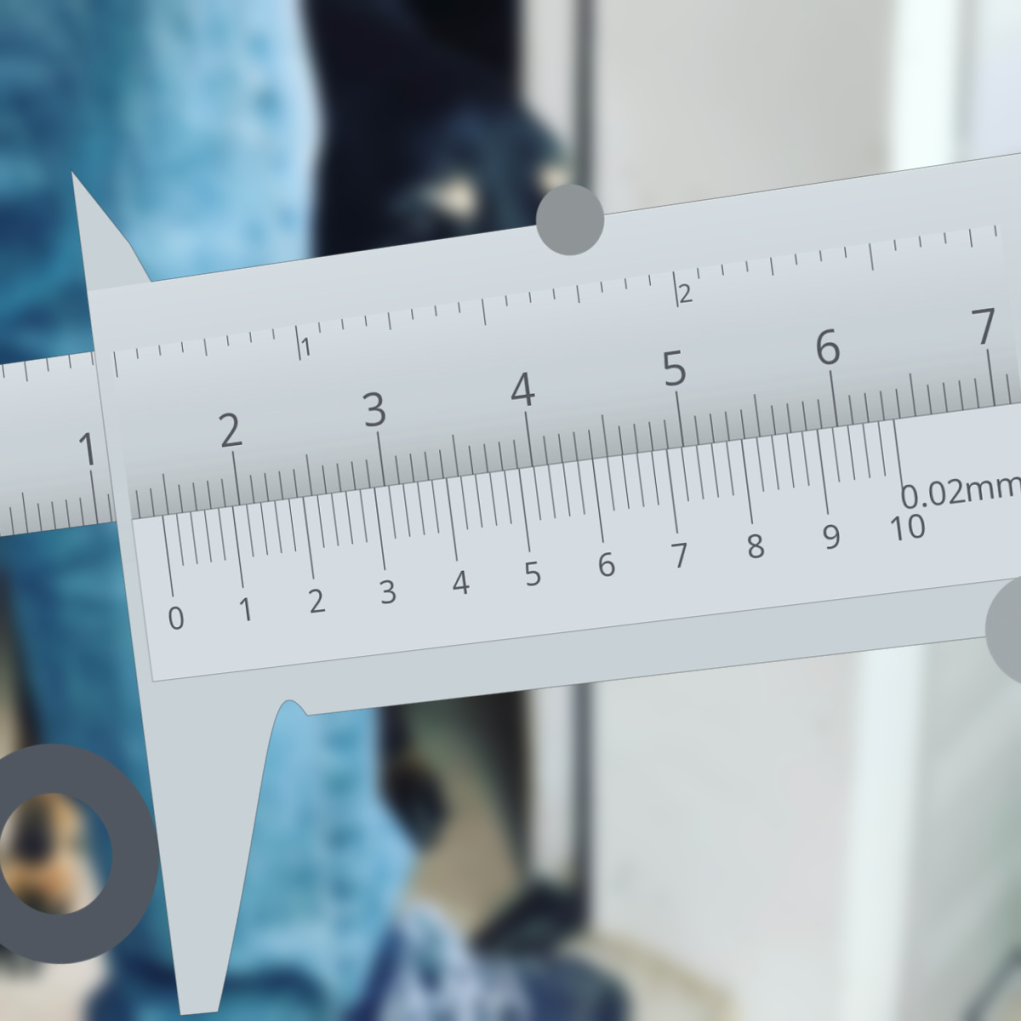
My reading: 14.6mm
